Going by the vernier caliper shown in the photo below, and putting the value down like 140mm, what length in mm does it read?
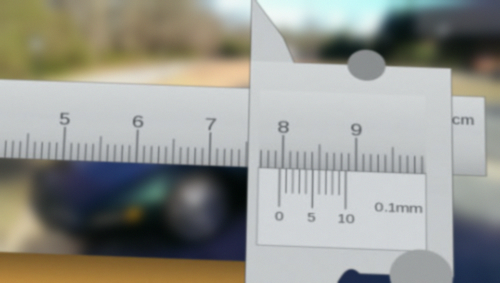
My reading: 79.6mm
